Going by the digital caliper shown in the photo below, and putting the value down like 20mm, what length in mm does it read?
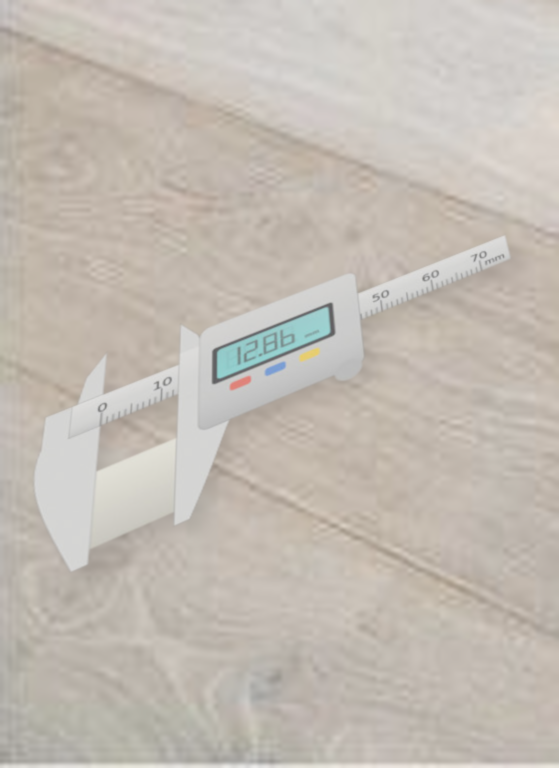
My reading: 12.86mm
